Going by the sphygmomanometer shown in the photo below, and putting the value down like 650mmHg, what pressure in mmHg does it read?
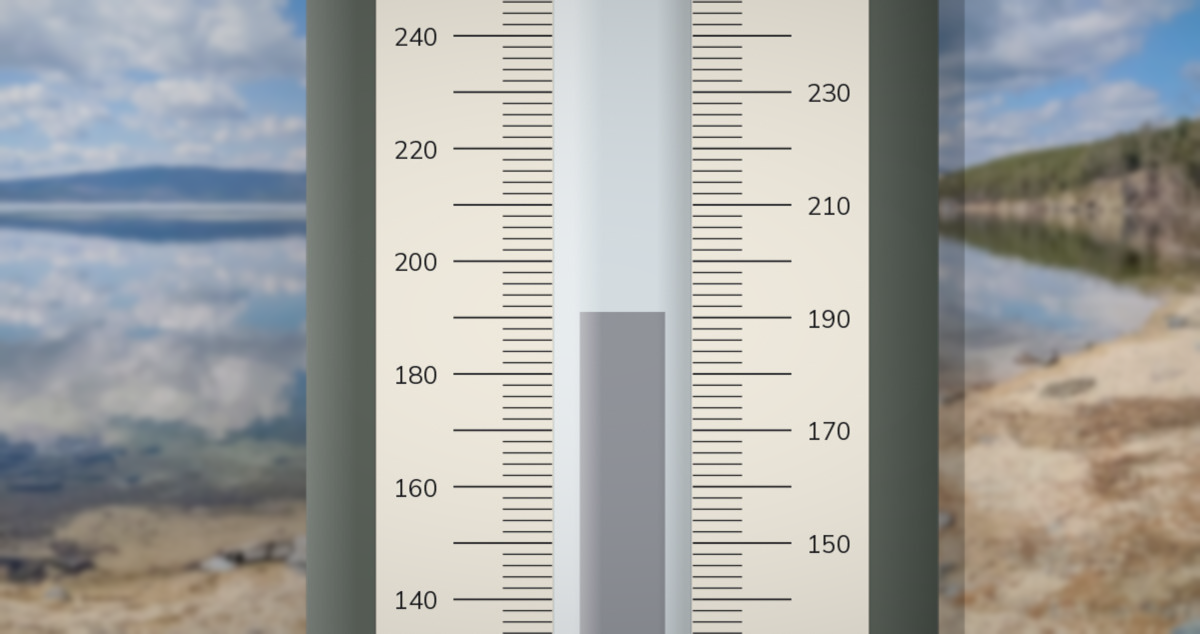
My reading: 191mmHg
